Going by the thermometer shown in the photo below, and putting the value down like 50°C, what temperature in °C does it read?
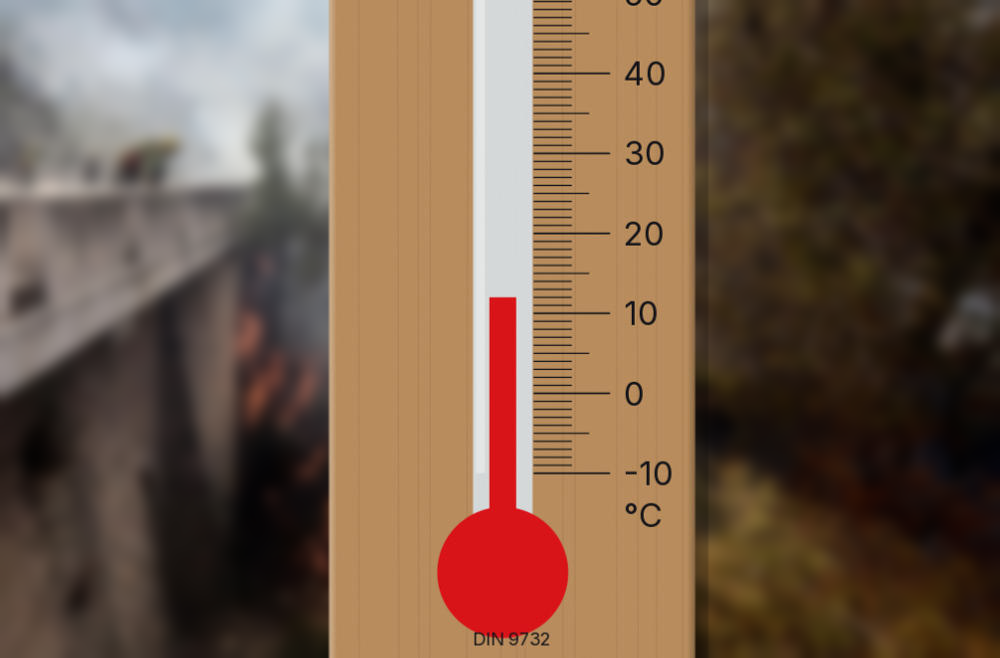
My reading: 12°C
